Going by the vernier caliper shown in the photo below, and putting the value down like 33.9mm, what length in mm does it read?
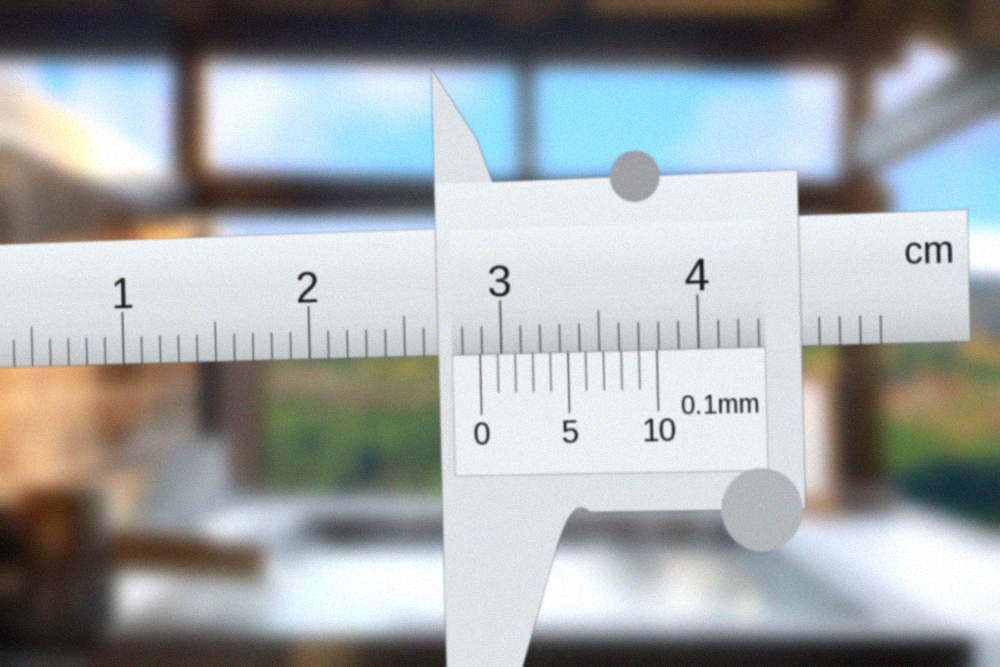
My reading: 28.9mm
